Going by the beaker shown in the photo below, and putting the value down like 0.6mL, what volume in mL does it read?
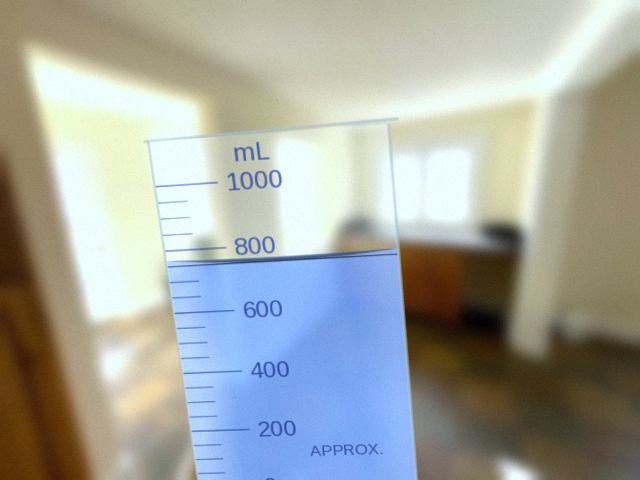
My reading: 750mL
